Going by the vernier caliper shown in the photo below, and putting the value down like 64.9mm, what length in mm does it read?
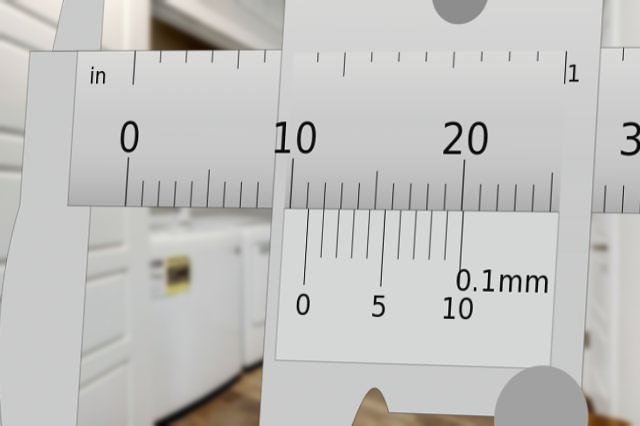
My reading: 11.1mm
